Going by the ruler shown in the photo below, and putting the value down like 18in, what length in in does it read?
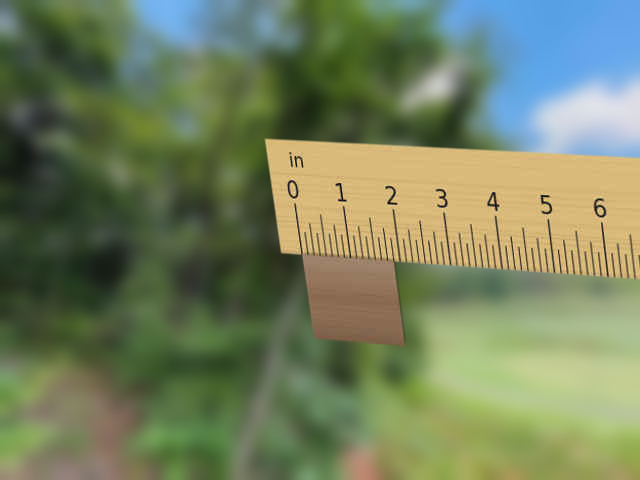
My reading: 1.875in
